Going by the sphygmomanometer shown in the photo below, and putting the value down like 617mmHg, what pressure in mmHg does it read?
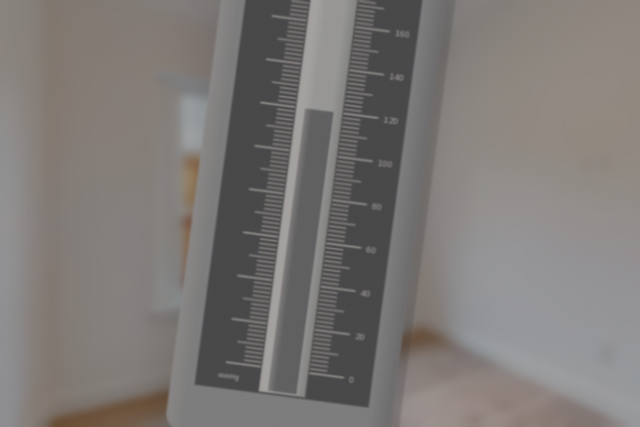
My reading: 120mmHg
